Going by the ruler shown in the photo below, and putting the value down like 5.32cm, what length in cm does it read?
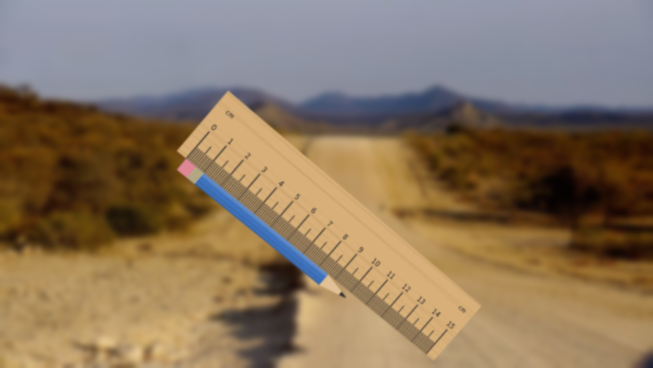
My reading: 10cm
